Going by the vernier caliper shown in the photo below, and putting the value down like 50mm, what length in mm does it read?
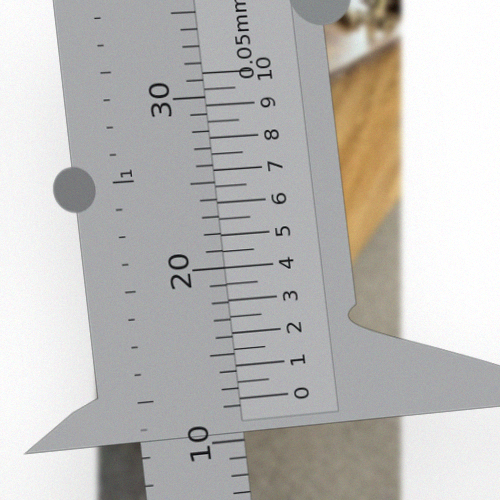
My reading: 12.4mm
